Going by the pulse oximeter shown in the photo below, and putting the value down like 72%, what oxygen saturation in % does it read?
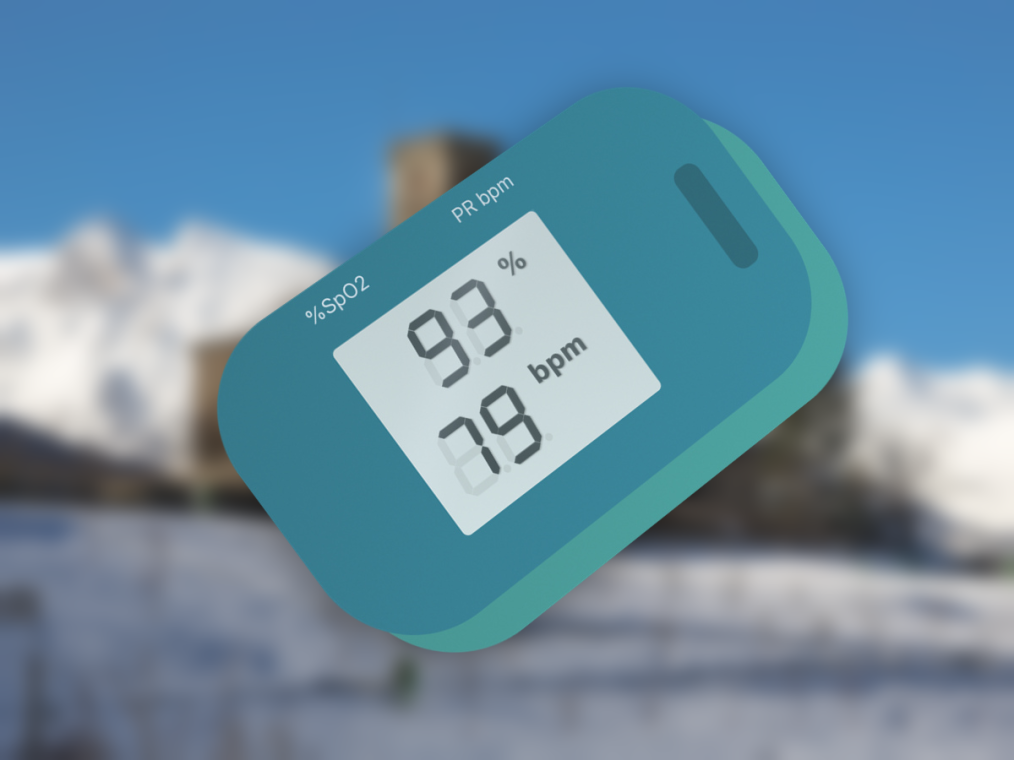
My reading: 93%
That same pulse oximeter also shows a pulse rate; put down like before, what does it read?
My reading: 79bpm
